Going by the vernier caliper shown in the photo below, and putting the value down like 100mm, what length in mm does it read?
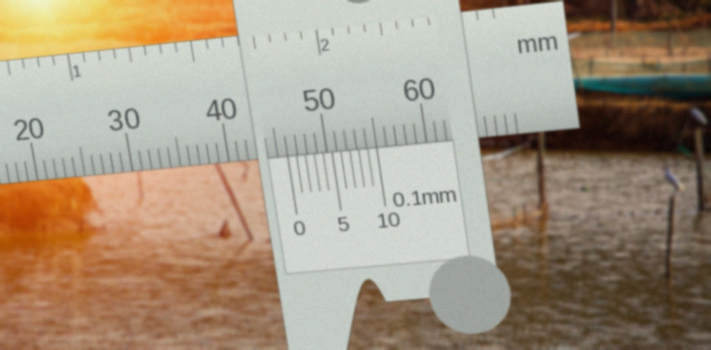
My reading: 46.0mm
